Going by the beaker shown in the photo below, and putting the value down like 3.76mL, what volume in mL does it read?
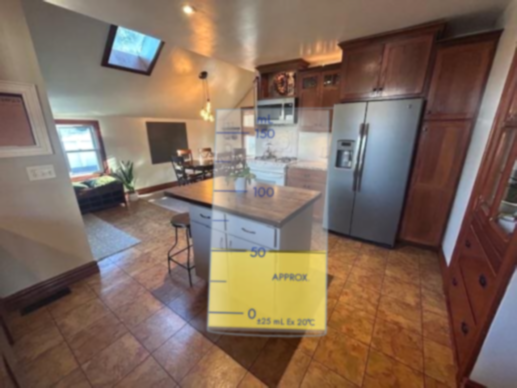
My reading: 50mL
